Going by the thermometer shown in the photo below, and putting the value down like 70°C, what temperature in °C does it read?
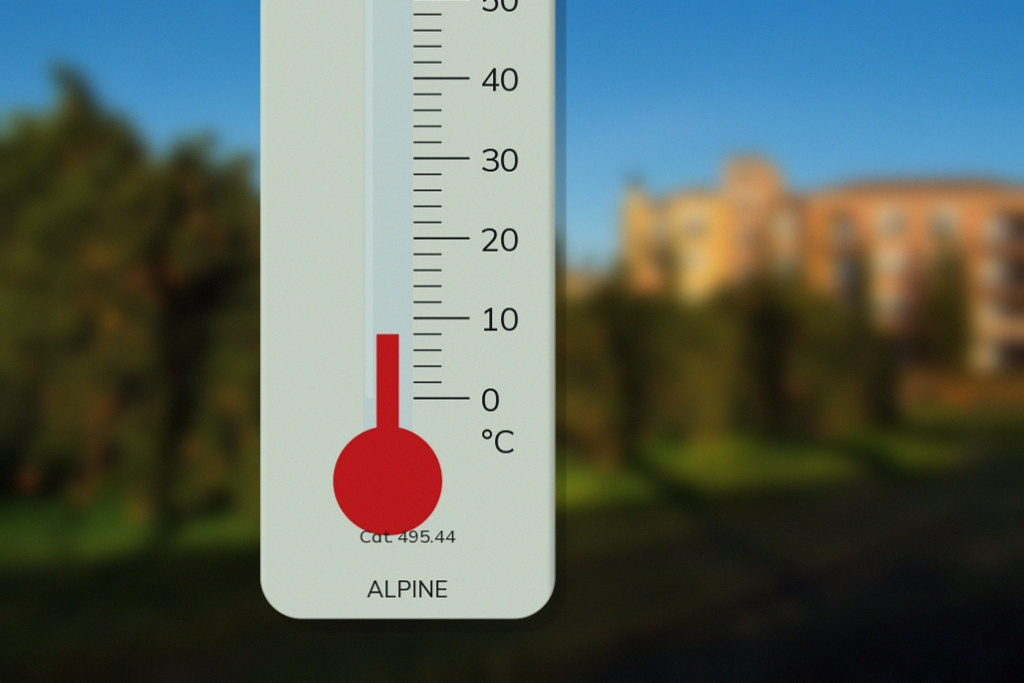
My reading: 8°C
